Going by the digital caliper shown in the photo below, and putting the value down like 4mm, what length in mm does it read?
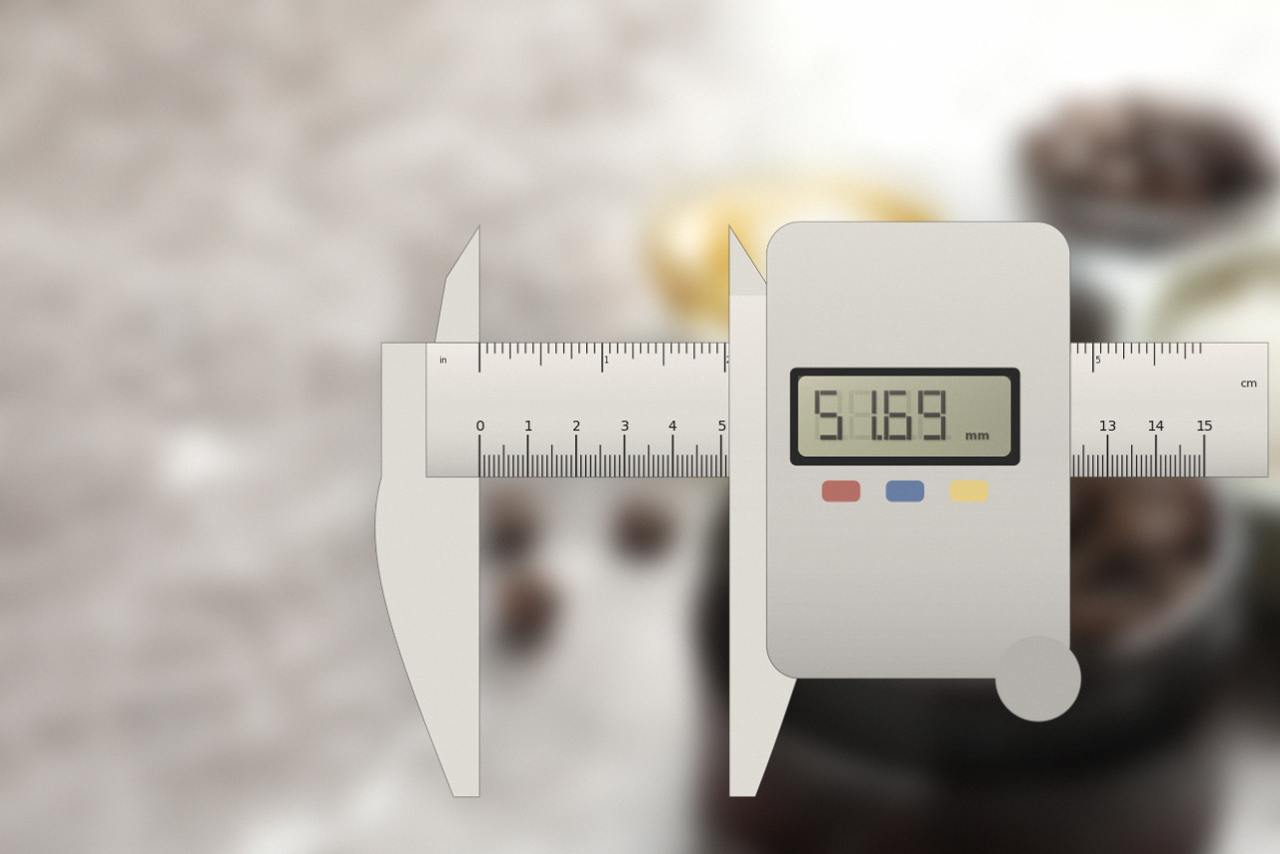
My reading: 51.69mm
